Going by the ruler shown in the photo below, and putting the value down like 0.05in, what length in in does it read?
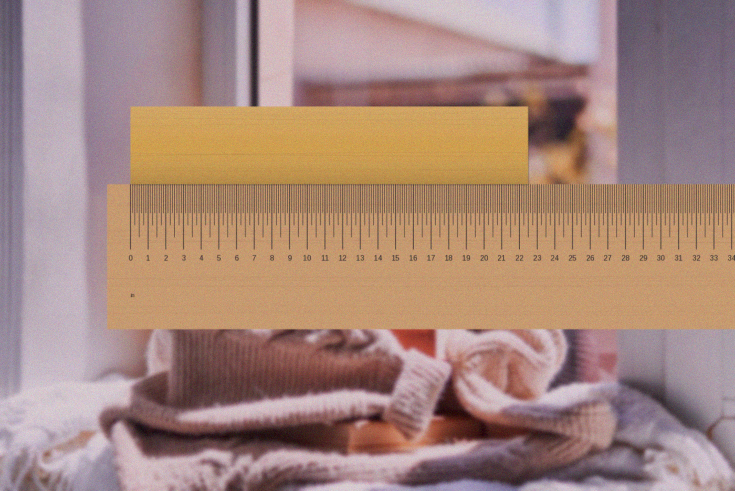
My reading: 22.5in
